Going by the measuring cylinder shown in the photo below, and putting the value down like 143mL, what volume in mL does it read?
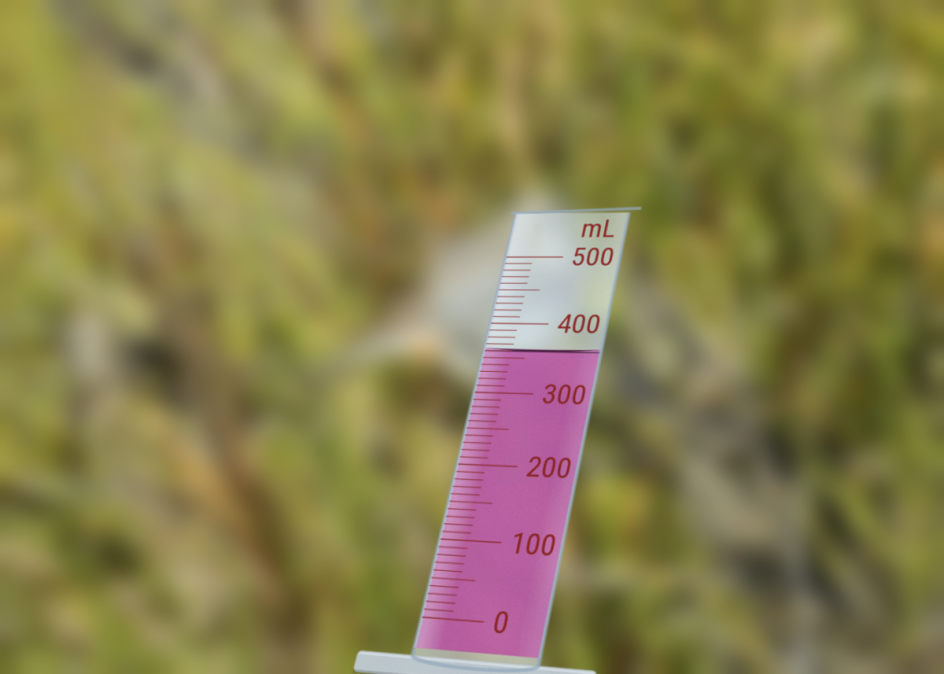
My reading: 360mL
